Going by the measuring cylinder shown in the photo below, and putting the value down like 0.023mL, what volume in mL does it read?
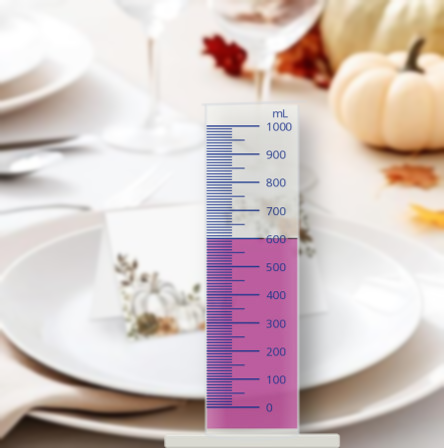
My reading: 600mL
